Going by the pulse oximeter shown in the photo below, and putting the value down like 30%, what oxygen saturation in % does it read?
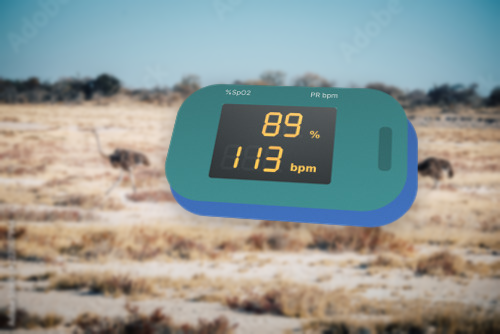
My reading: 89%
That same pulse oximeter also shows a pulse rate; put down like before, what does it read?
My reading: 113bpm
